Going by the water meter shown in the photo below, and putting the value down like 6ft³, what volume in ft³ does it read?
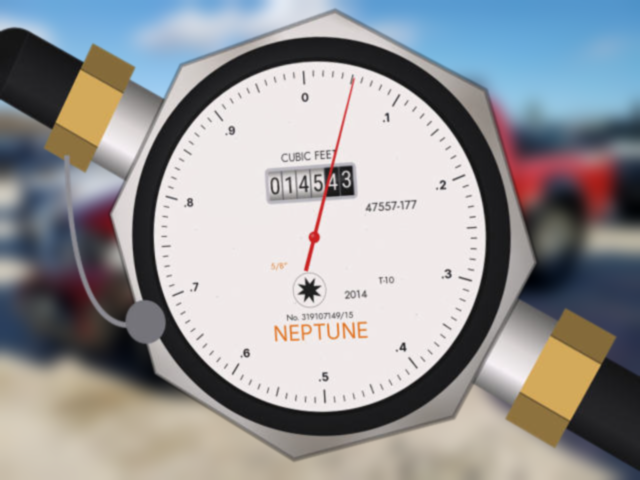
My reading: 14543.05ft³
